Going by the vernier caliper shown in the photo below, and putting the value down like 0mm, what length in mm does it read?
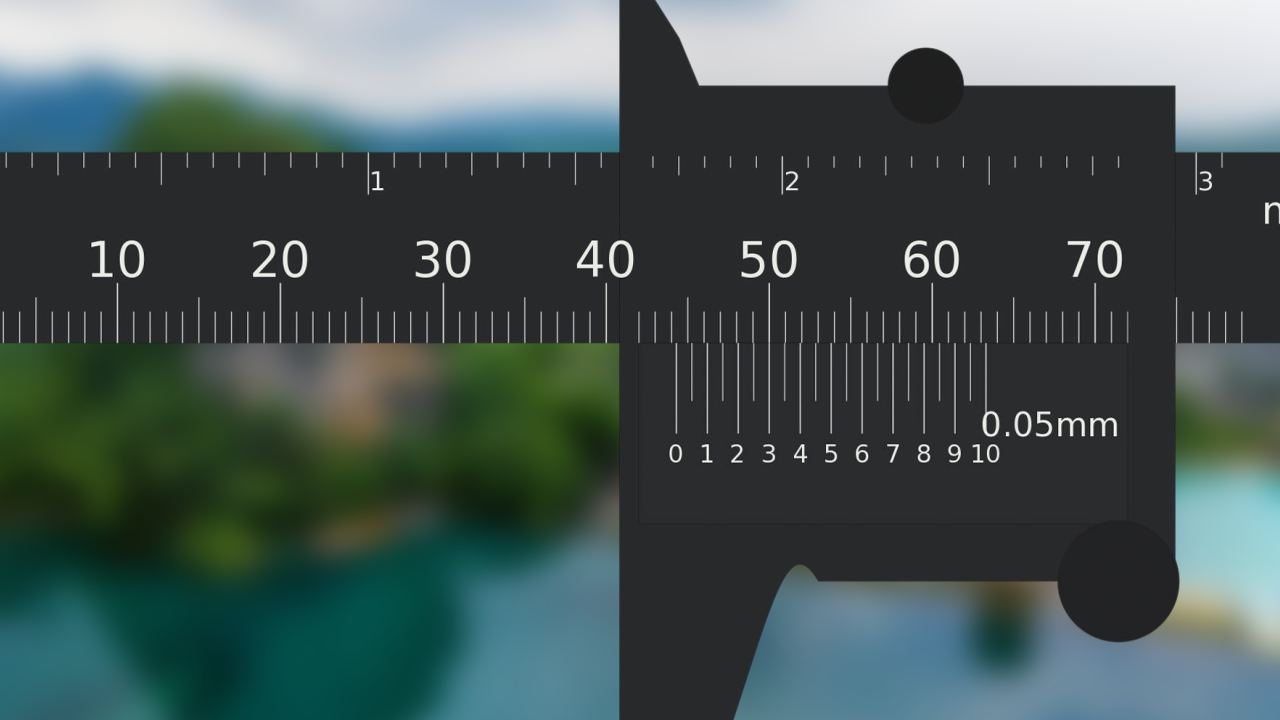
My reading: 44.3mm
